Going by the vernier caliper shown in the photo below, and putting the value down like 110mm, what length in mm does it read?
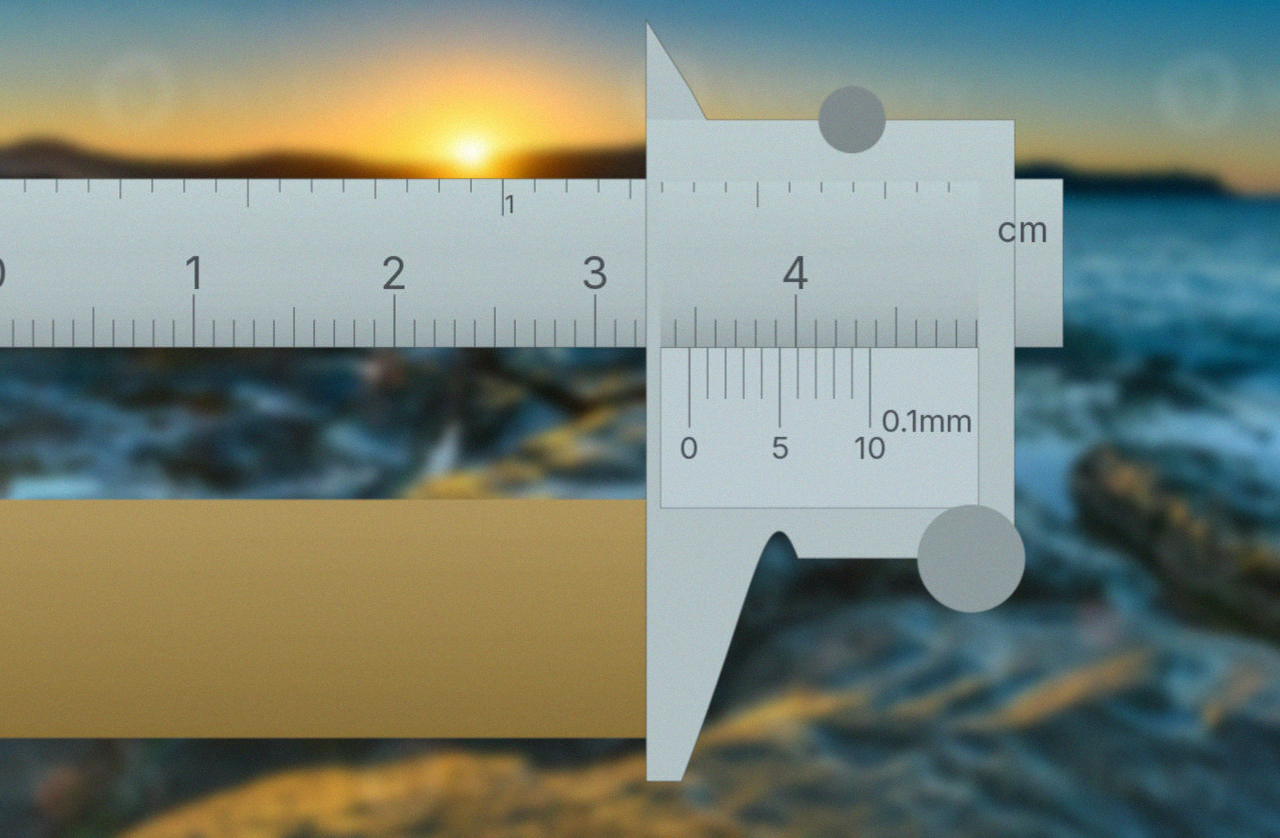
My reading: 34.7mm
